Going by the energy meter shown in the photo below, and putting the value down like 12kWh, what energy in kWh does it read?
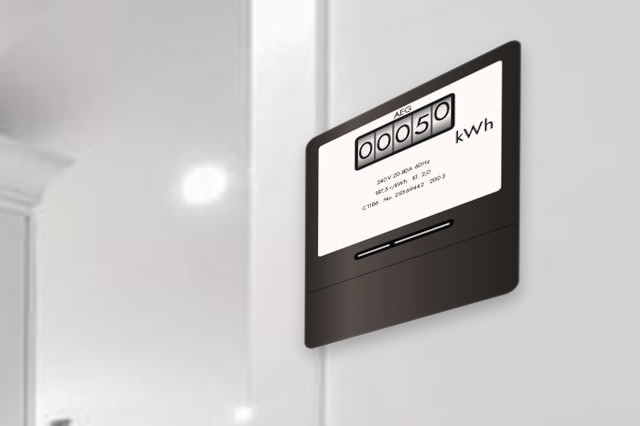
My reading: 50kWh
